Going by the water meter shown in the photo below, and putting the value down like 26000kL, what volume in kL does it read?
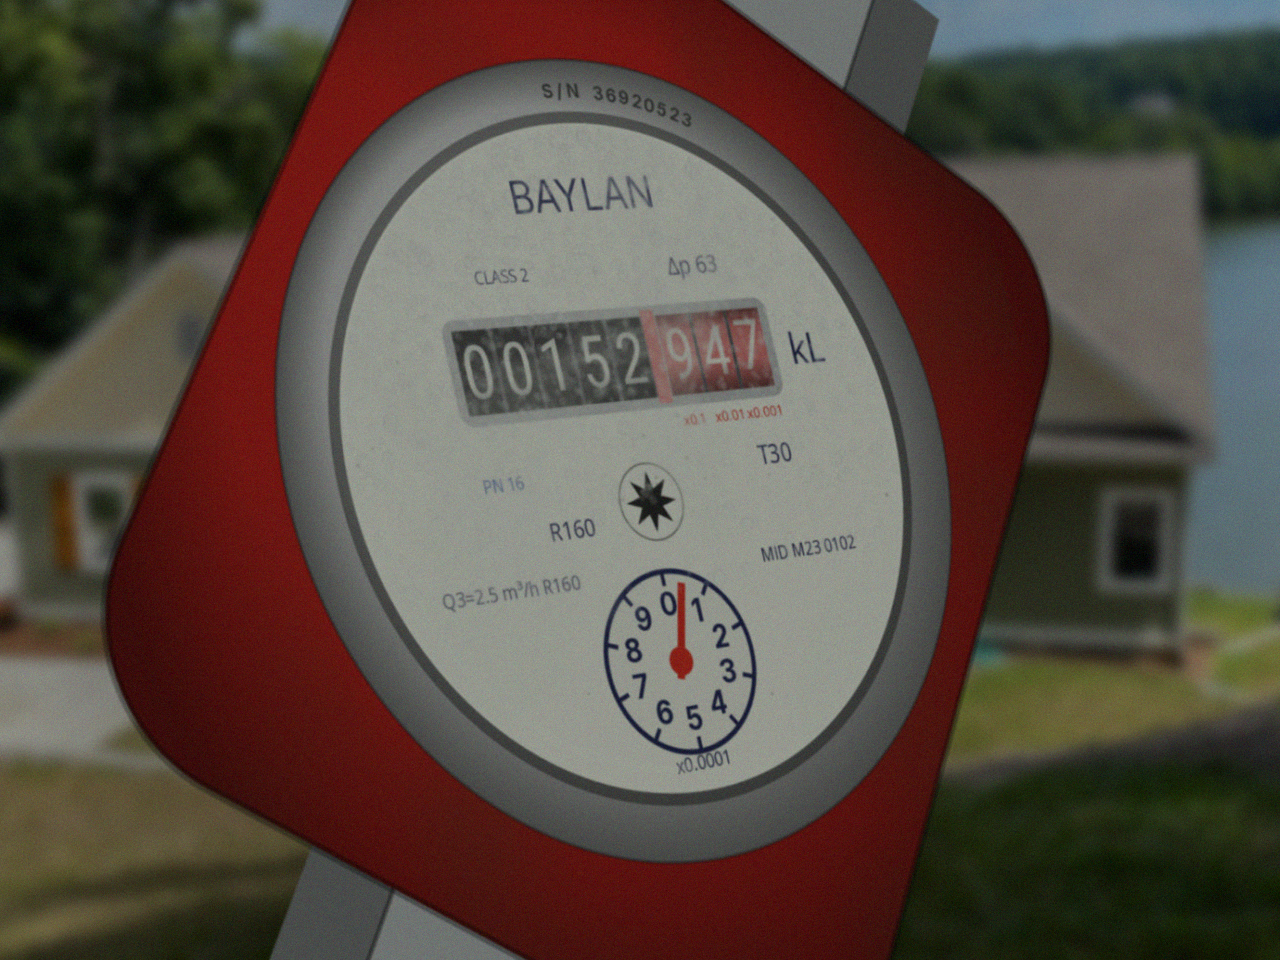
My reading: 152.9470kL
